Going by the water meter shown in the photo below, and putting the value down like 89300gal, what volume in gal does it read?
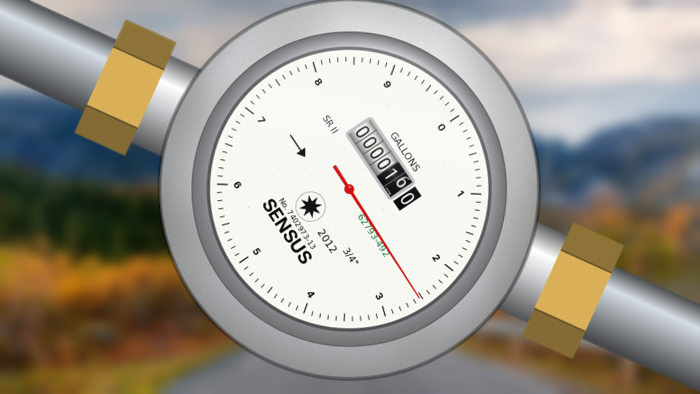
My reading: 162.5gal
